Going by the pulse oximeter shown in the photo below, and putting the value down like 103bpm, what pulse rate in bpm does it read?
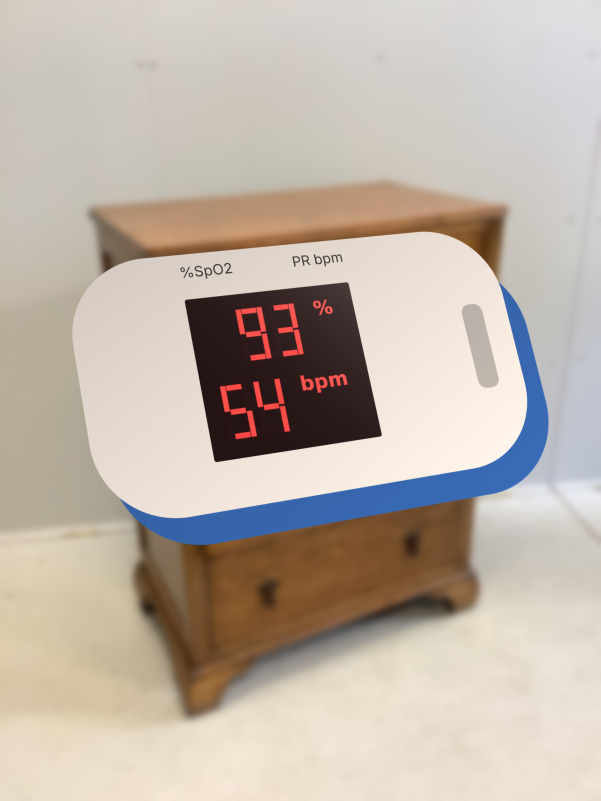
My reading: 54bpm
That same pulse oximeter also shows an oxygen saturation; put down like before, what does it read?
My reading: 93%
